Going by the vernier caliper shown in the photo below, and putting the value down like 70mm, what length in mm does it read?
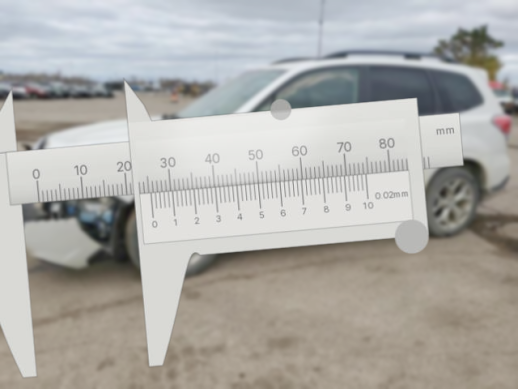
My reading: 25.5mm
